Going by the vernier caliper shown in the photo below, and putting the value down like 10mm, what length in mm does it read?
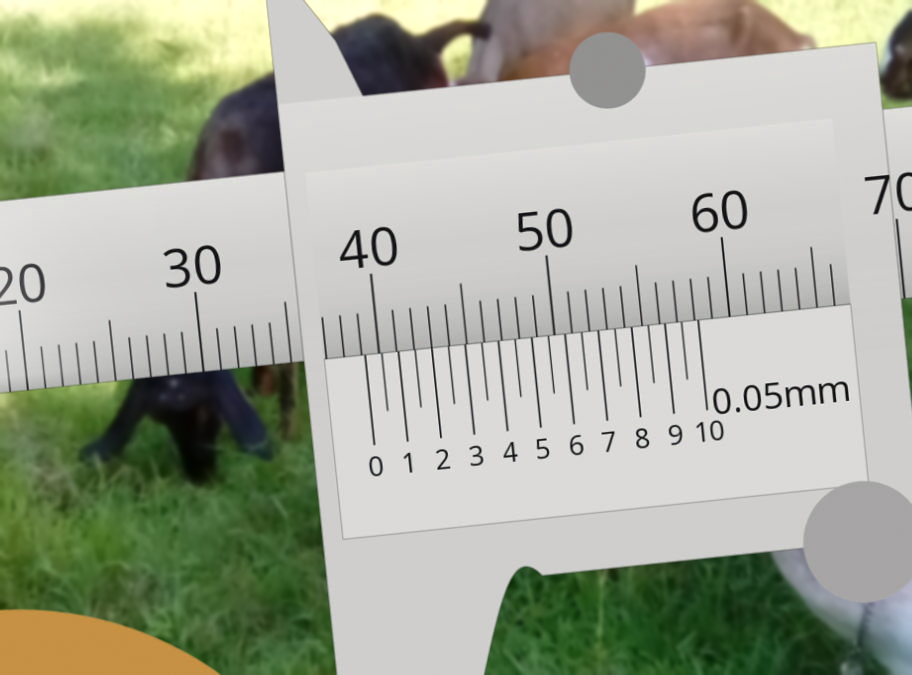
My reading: 39.2mm
